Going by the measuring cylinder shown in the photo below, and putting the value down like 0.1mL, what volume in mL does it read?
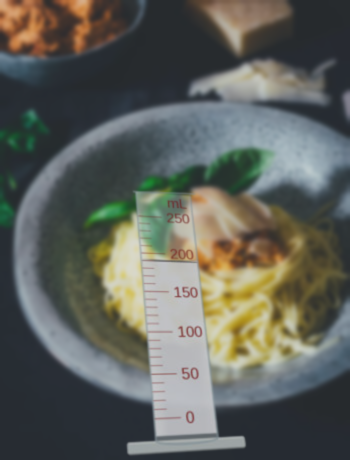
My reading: 190mL
